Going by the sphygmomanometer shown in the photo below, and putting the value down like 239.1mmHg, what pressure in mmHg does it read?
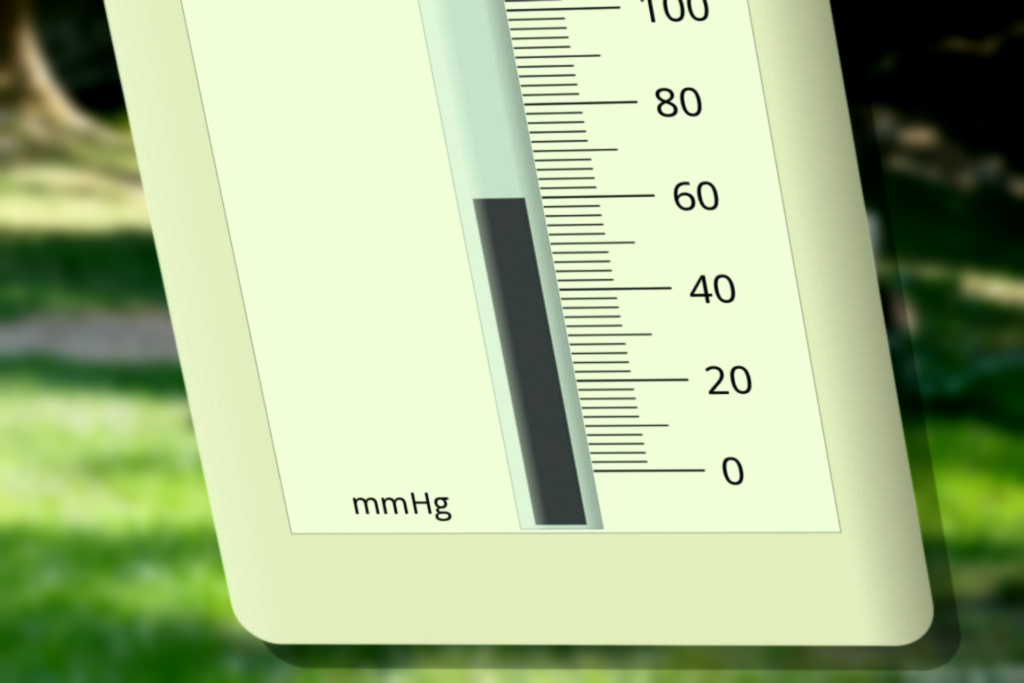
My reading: 60mmHg
